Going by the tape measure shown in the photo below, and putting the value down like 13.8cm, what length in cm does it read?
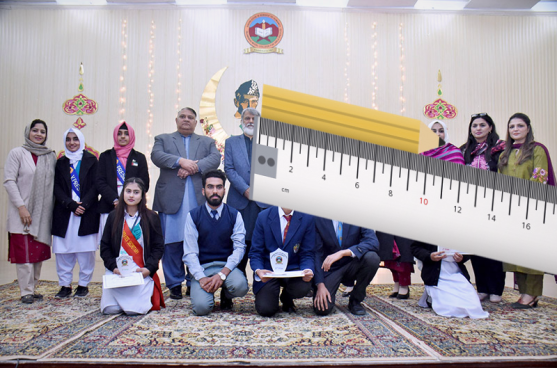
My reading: 11cm
